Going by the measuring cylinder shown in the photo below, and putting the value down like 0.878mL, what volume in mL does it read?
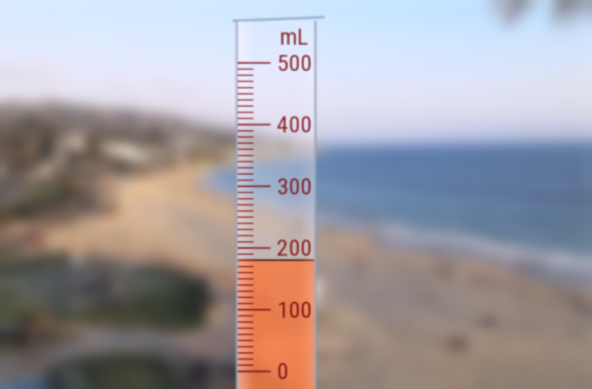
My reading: 180mL
